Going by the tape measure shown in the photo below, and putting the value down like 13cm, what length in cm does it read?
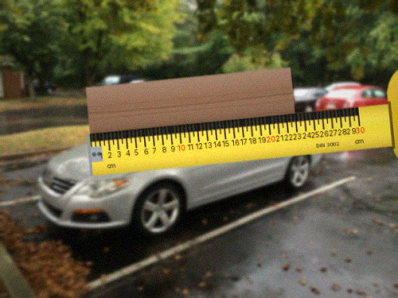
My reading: 23cm
